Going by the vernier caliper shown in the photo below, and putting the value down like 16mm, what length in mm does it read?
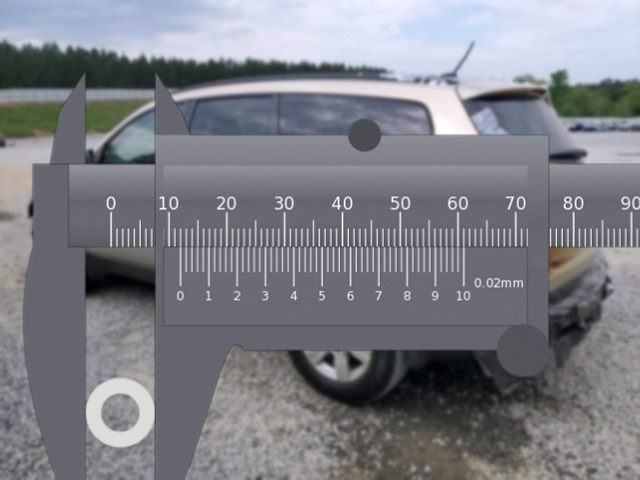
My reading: 12.0mm
